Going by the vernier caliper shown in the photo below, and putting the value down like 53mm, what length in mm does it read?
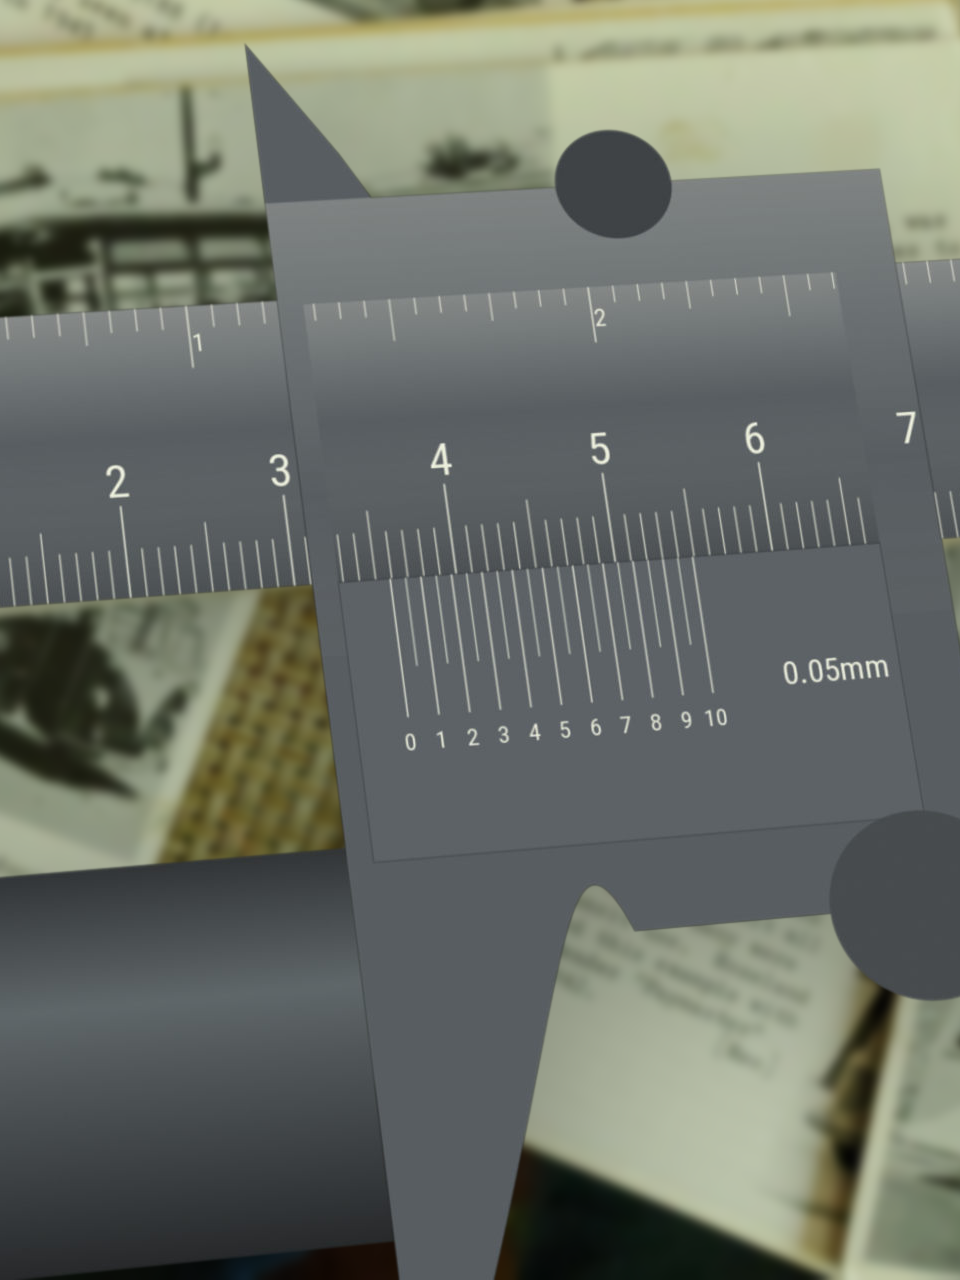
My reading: 35.9mm
